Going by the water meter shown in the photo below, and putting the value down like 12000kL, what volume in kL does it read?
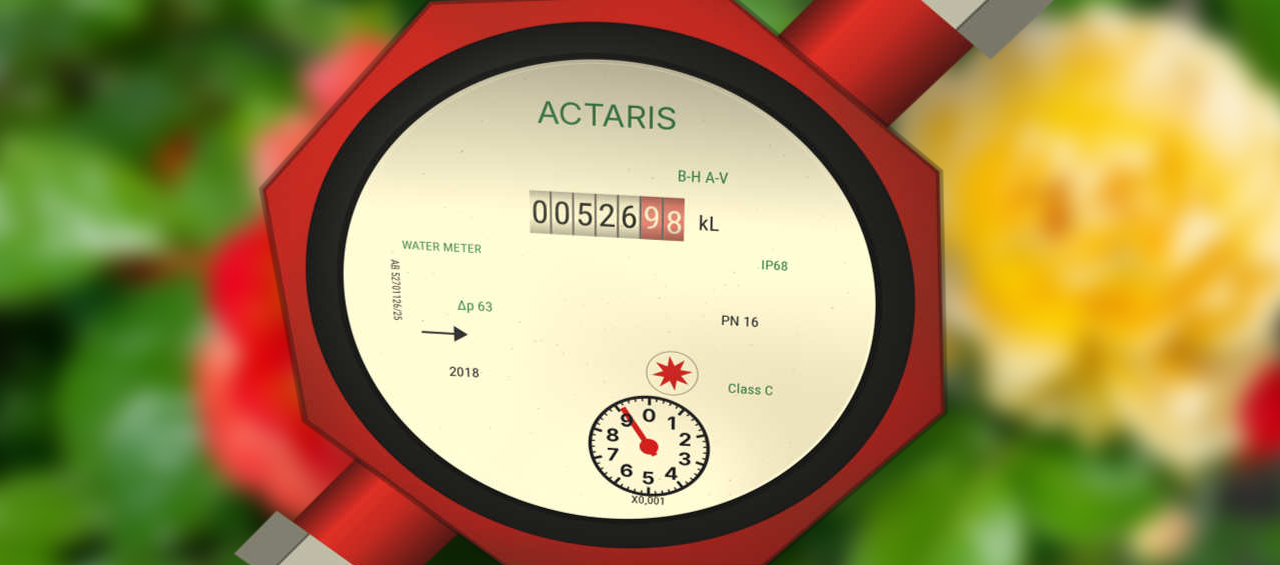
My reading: 526.979kL
